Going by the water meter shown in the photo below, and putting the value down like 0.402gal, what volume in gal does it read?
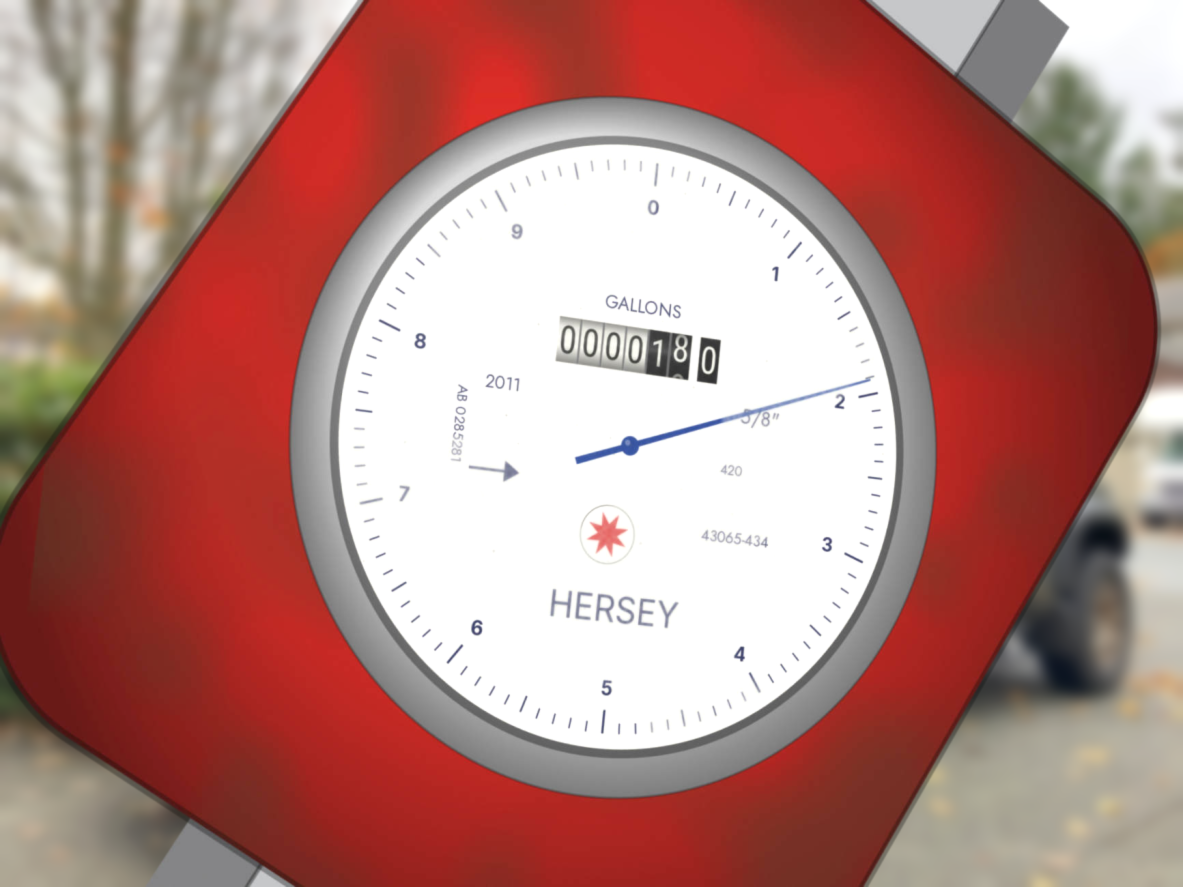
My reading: 181.9gal
